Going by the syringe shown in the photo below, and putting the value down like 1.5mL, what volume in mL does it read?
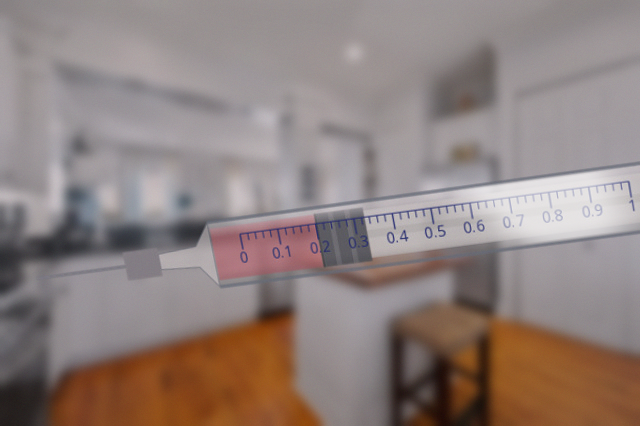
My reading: 0.2mL
